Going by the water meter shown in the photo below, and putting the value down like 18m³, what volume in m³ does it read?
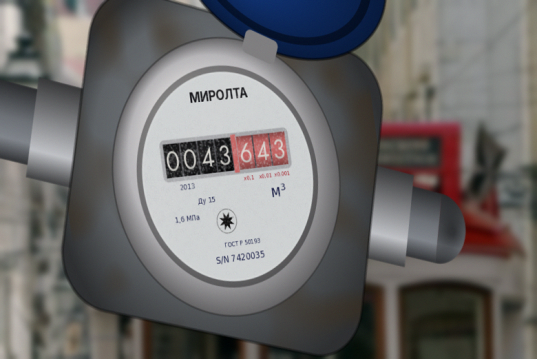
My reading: 43.643m³
